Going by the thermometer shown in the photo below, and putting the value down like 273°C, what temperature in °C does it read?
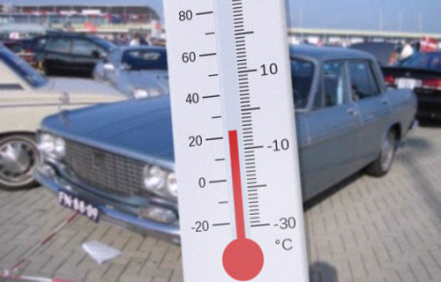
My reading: -5°C
